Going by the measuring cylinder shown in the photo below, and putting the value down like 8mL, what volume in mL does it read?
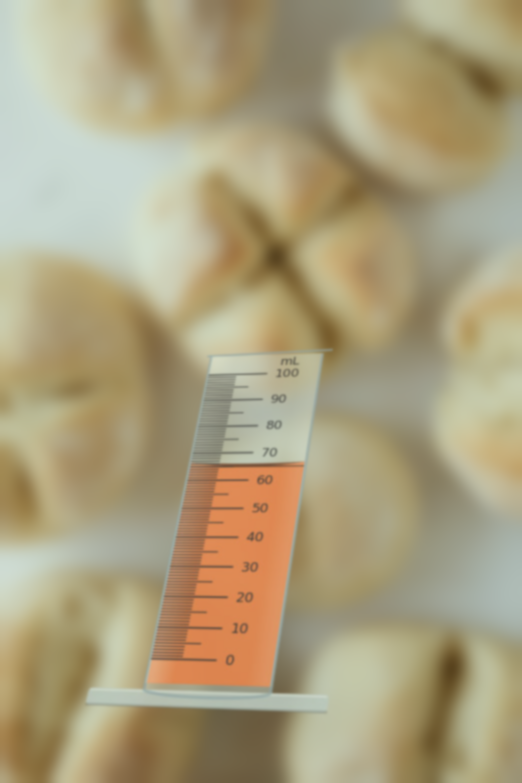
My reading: 65mL
